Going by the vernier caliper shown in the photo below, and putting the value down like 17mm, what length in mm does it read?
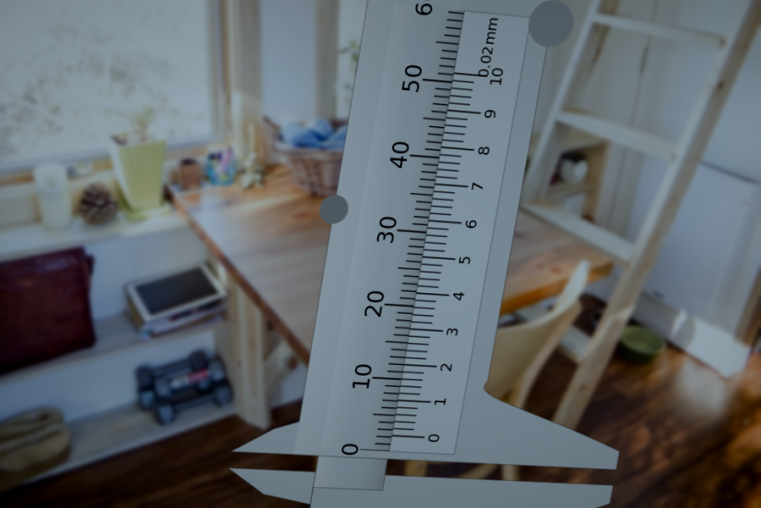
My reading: 2.2mm
